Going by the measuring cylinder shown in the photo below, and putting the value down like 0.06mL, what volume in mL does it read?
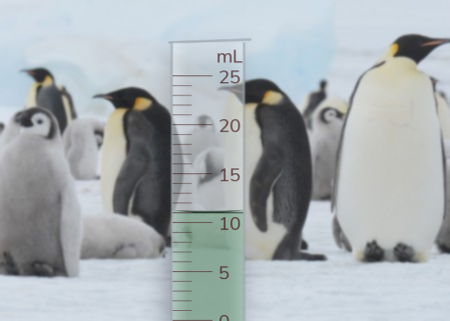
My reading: 11mL
